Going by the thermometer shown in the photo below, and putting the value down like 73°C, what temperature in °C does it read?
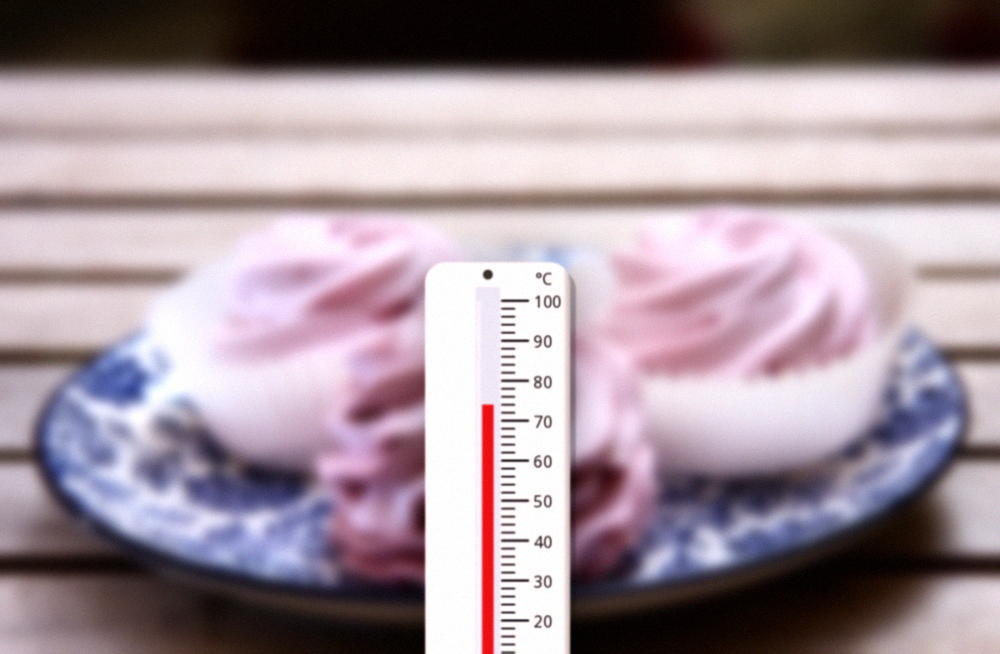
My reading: 74°C
